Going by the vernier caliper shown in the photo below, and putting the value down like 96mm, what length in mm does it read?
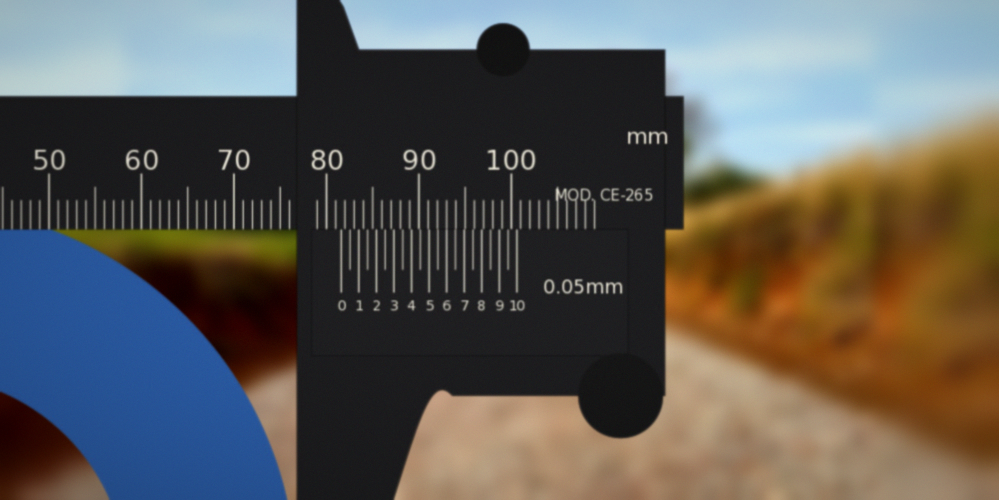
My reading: 81.6mm
